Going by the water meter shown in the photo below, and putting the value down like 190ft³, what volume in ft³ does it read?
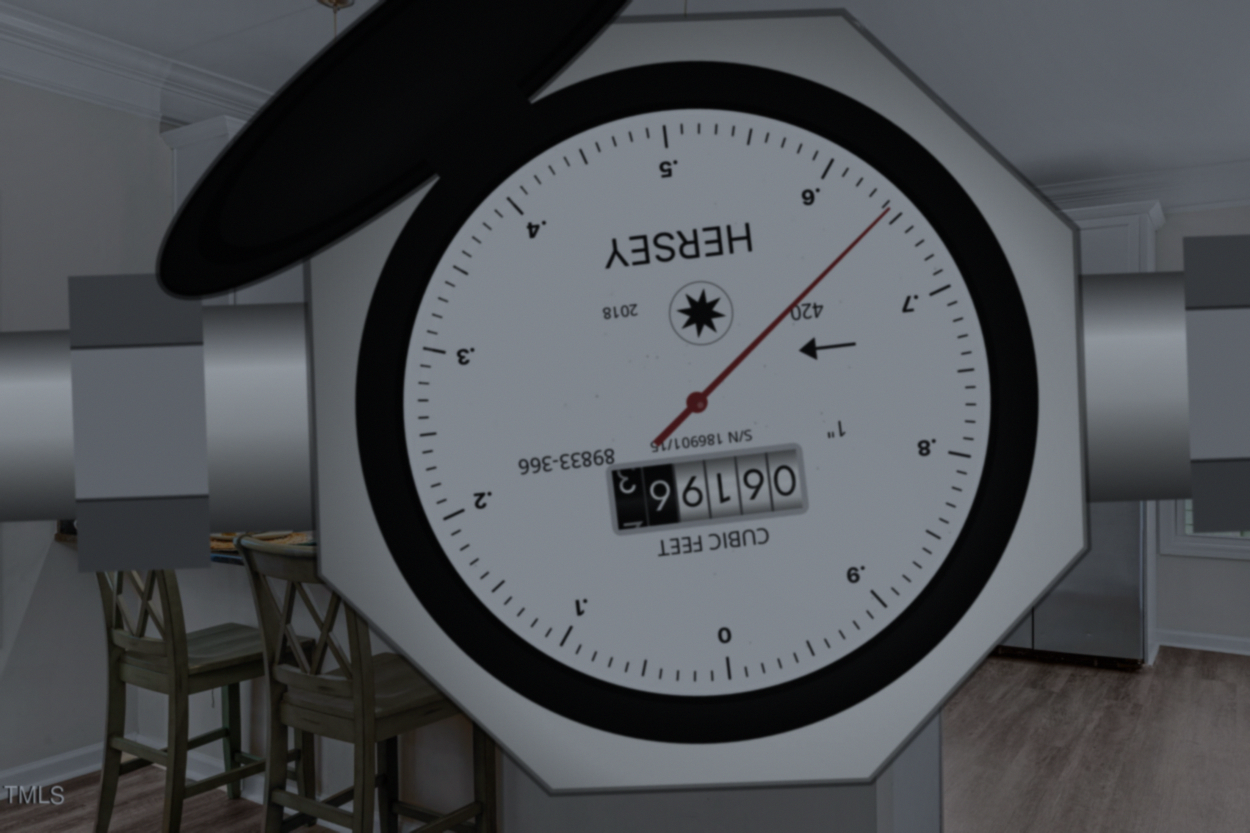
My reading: 61962.64ft³
